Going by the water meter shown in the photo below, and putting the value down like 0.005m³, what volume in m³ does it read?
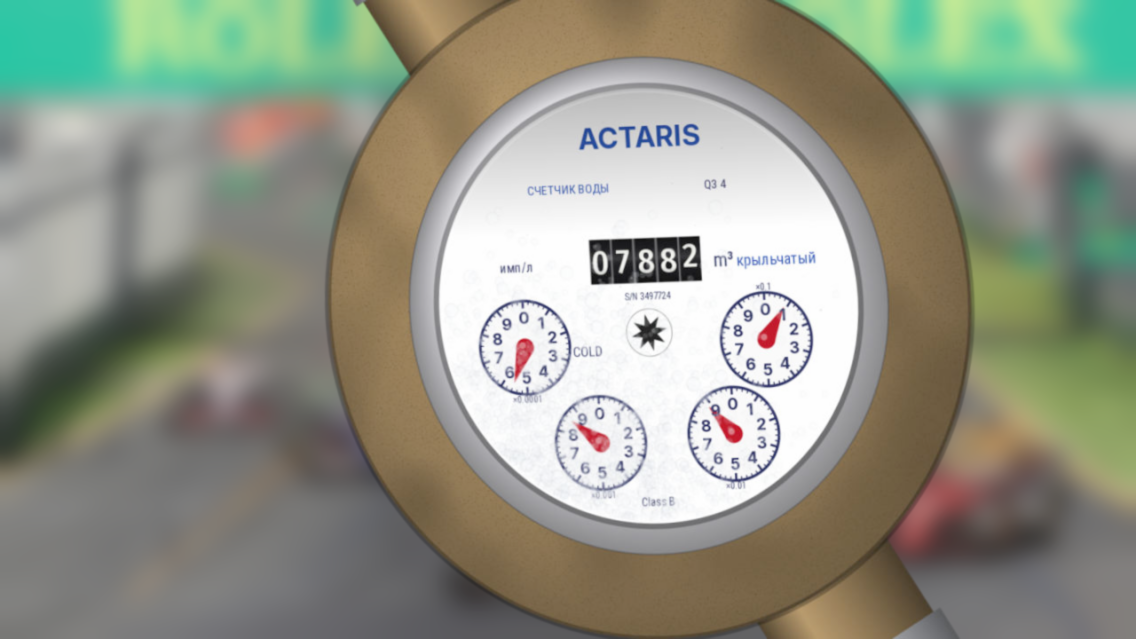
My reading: 7882.0885m³
